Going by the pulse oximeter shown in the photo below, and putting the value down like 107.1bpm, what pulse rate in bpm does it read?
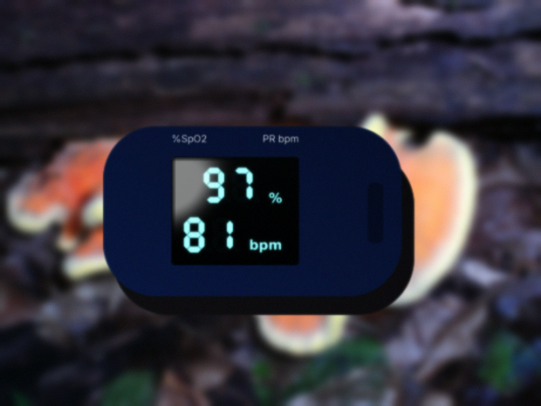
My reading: 81bpm
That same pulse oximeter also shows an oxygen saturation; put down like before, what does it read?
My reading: 97%
